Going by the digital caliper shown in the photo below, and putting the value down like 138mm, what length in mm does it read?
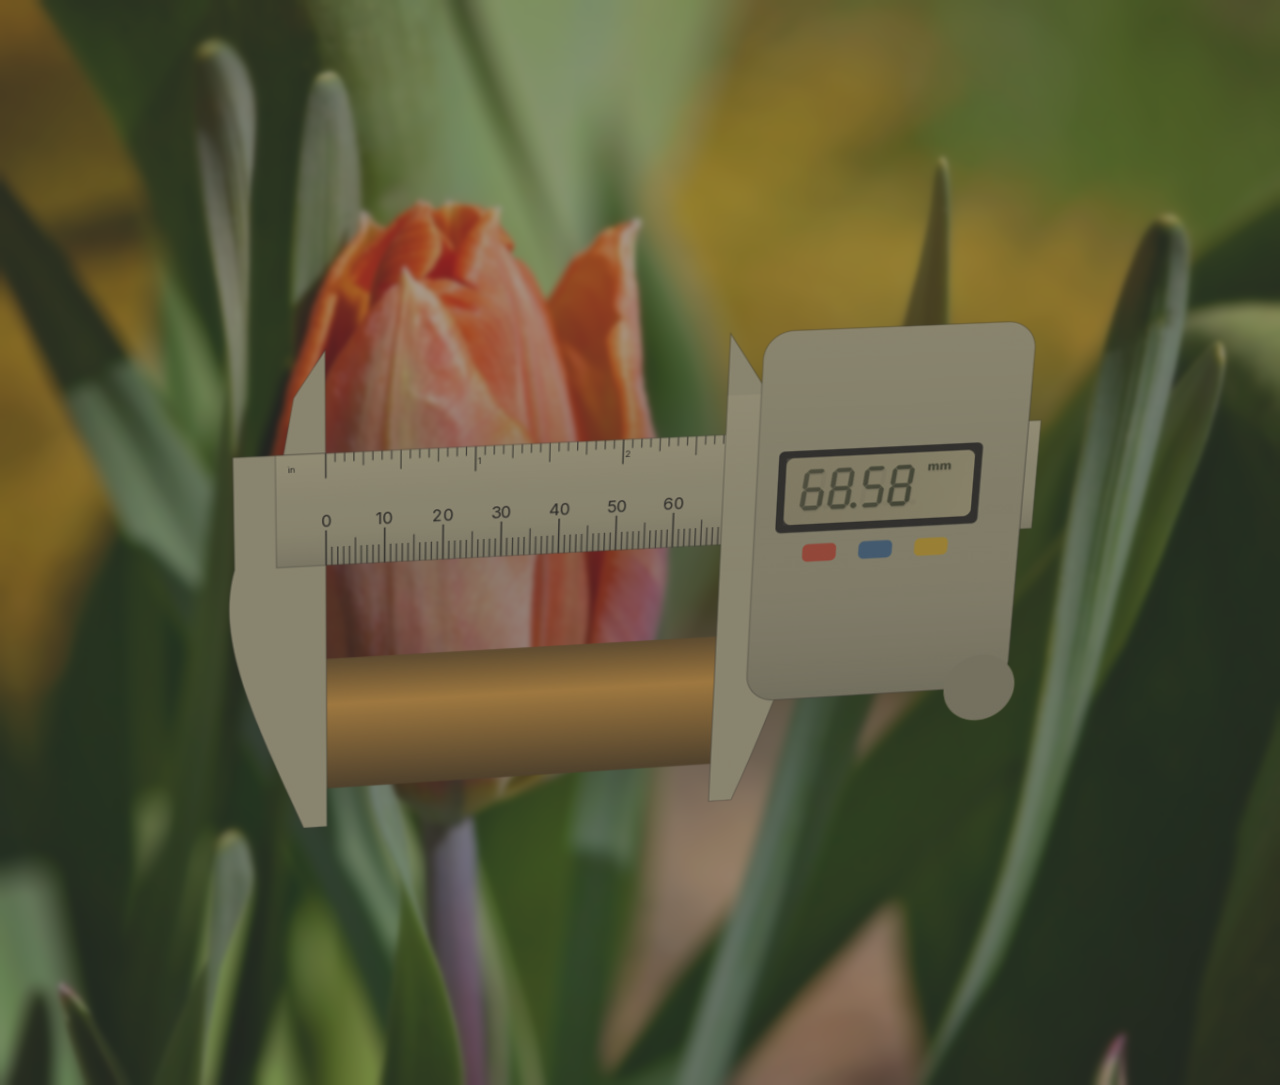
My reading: 68.58mm
